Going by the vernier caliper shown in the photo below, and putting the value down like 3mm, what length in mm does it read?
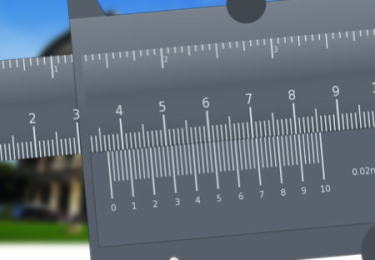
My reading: 36.5mm
